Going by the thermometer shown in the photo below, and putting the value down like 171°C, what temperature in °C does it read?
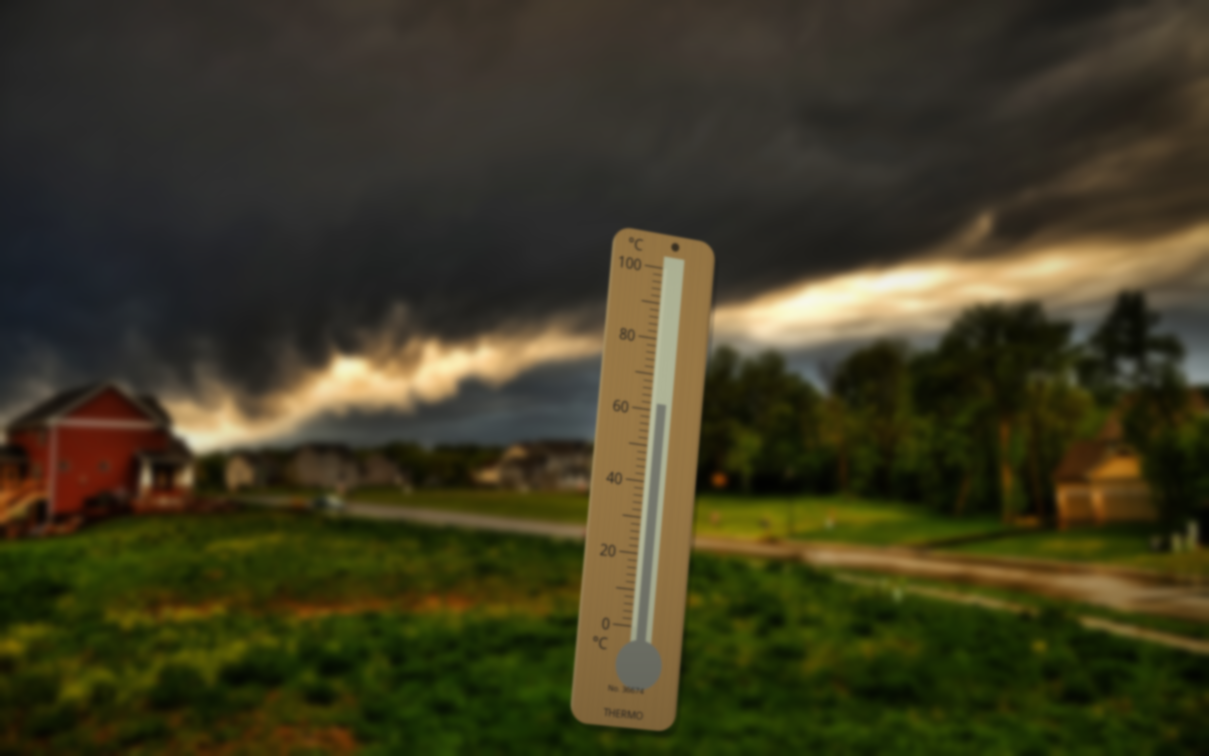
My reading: 62°C
